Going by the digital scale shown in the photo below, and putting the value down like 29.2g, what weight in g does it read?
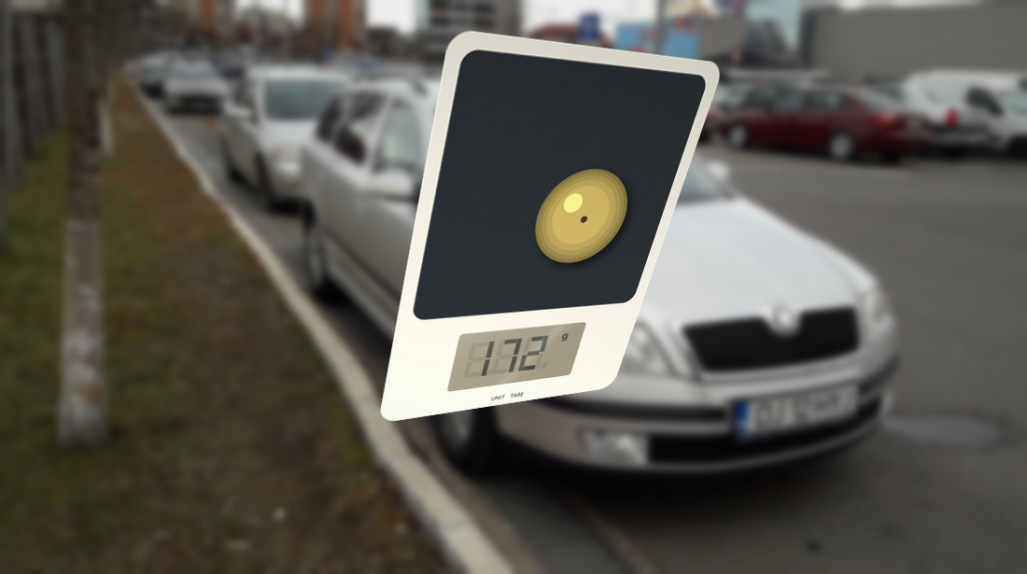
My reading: 172g
